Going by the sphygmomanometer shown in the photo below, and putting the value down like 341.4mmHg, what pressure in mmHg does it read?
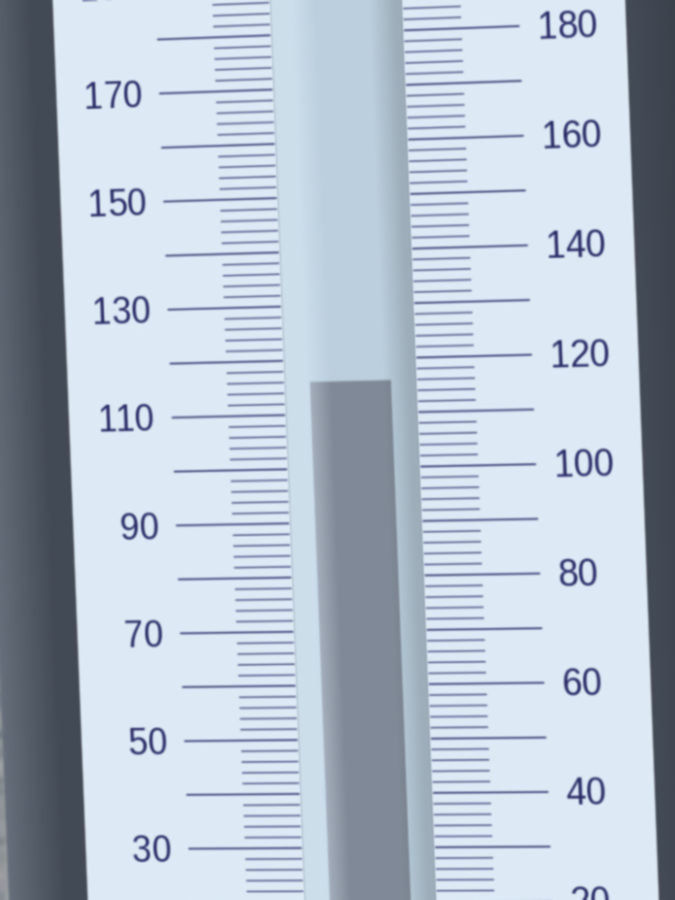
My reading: 116mmHg
